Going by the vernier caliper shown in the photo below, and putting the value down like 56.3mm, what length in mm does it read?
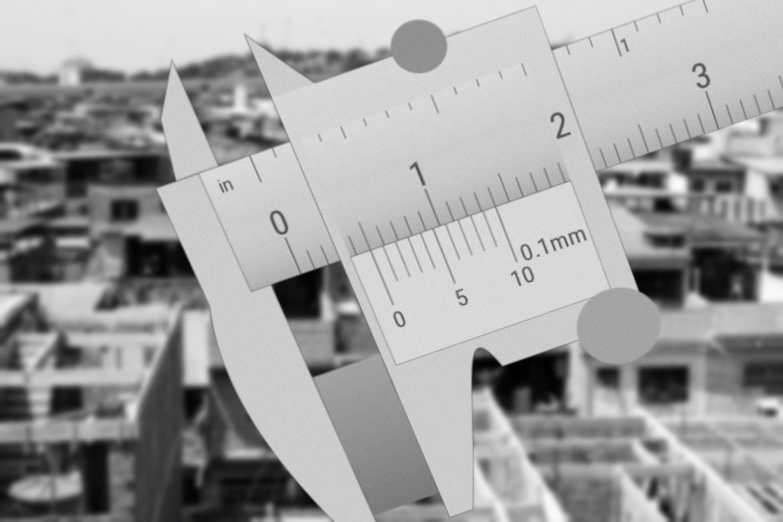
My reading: 5.0mm
